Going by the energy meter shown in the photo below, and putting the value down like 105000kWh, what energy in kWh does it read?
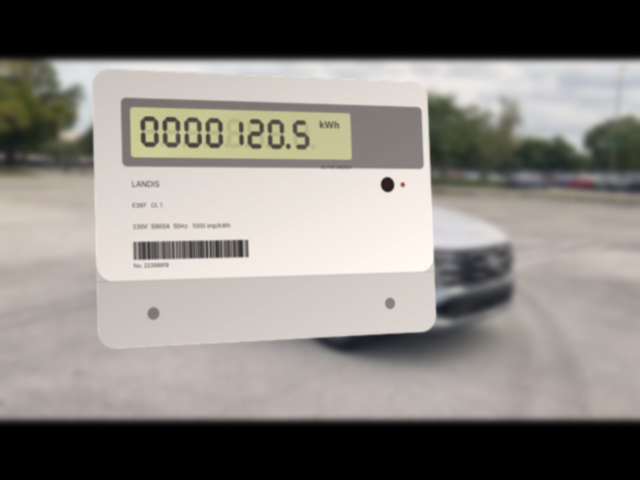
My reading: 120.5kWh
